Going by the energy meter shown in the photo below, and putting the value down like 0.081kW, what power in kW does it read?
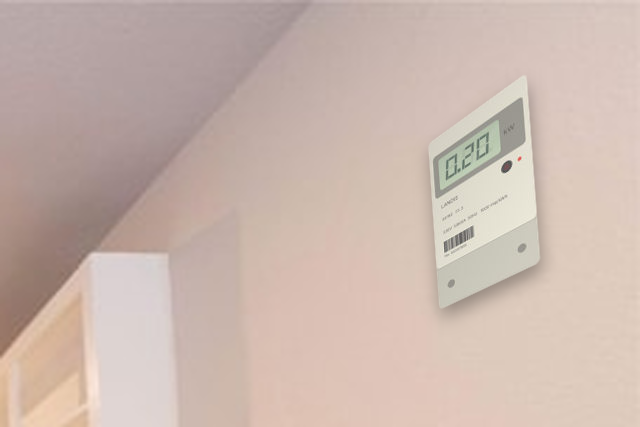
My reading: 0.20kW
